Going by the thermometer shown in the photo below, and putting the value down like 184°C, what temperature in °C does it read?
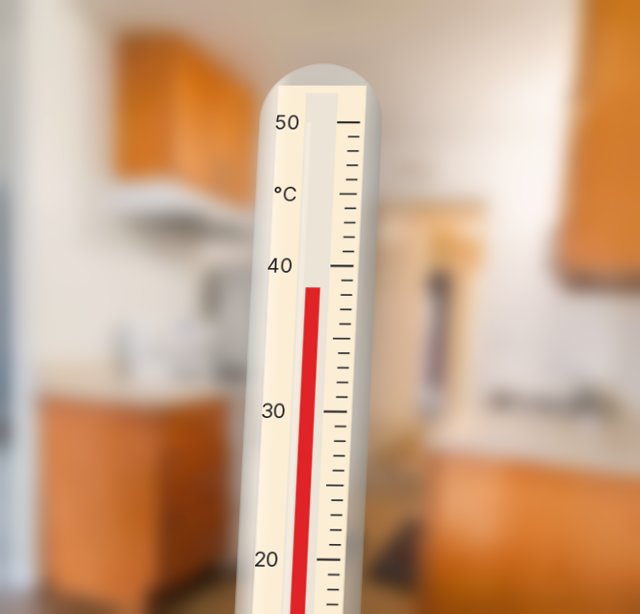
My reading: 38.5°C
